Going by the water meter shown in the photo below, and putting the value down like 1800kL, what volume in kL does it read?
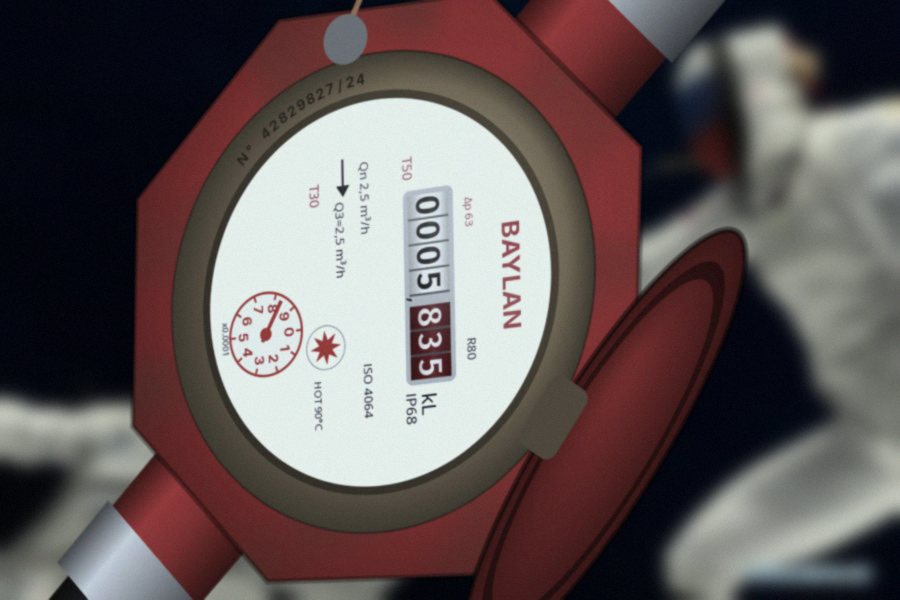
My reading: 5.8358kL
